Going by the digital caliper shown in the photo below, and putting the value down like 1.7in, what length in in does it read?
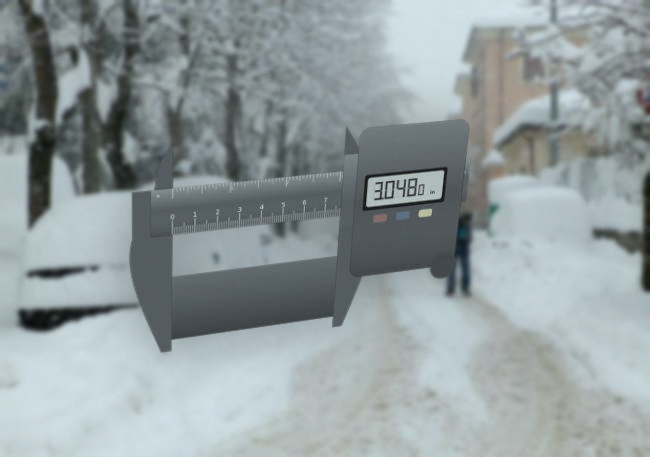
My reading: 3.0480in
